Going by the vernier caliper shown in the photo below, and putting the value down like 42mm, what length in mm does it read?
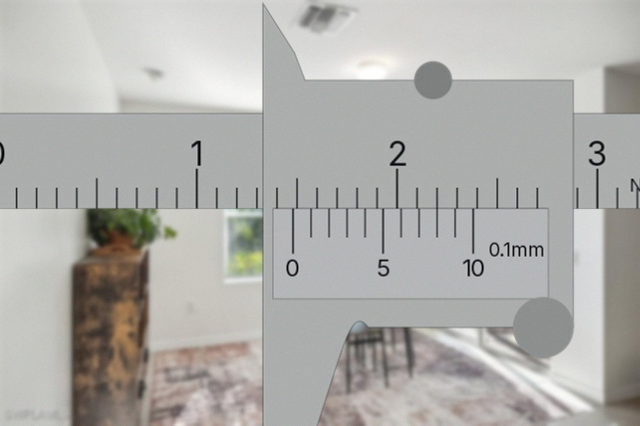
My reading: 14.8mm
